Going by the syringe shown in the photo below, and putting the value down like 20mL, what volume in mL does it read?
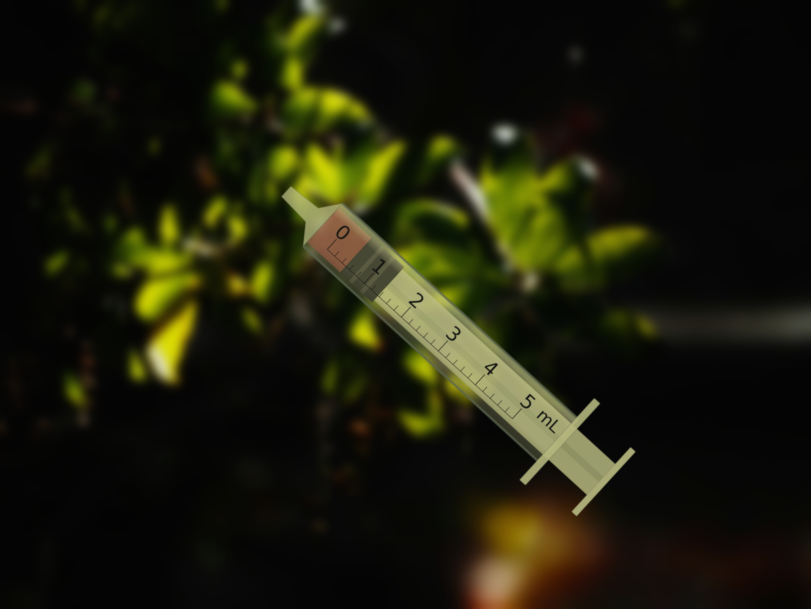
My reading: 0.5mL
